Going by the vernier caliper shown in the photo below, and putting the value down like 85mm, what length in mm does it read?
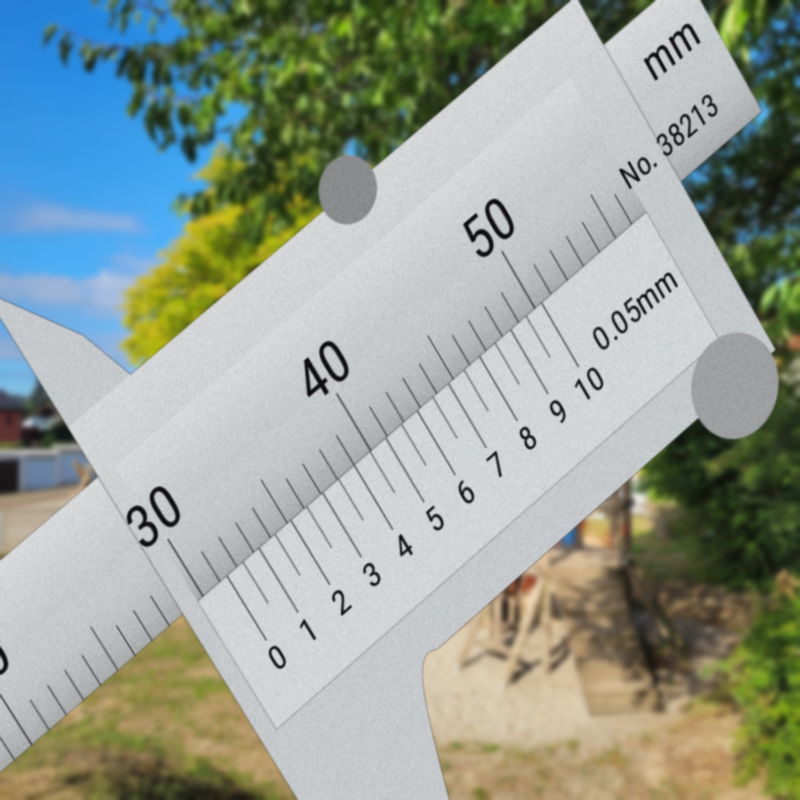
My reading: 31.4mm
